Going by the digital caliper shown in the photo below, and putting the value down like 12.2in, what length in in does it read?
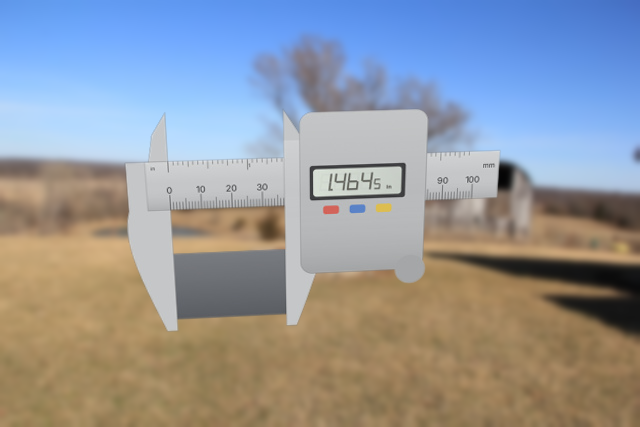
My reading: 1.4645in
